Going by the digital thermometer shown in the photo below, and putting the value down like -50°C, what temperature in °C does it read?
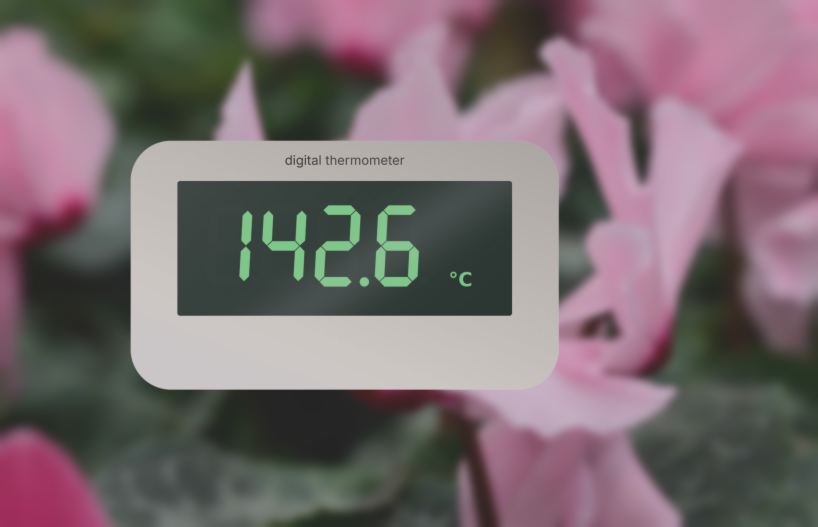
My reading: 142.6°C
